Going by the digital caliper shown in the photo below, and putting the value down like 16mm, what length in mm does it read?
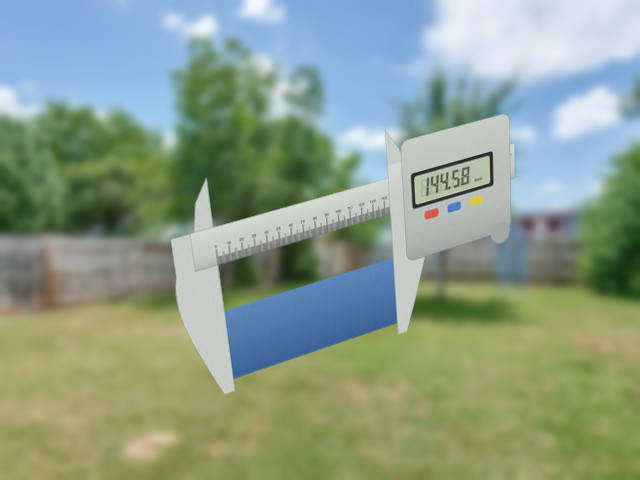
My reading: 144.58mm
